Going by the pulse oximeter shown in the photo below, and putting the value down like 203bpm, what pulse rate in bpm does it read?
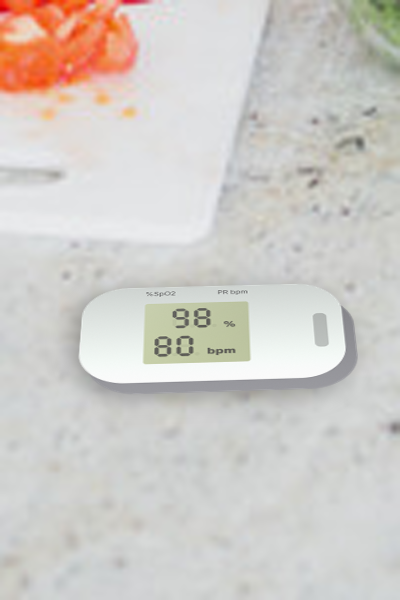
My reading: 80bpm
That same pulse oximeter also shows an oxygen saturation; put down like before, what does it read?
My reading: 98%
